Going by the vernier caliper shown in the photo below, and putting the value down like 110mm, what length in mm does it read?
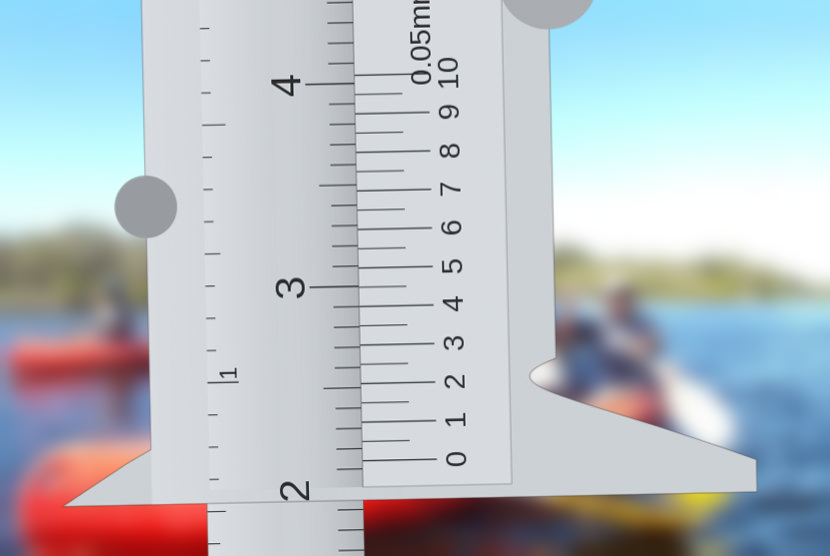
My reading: 21.4mm
